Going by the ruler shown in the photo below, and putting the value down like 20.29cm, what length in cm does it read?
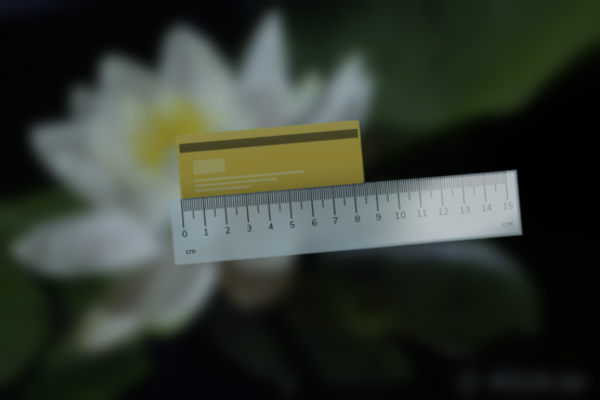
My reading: 8.5cm
